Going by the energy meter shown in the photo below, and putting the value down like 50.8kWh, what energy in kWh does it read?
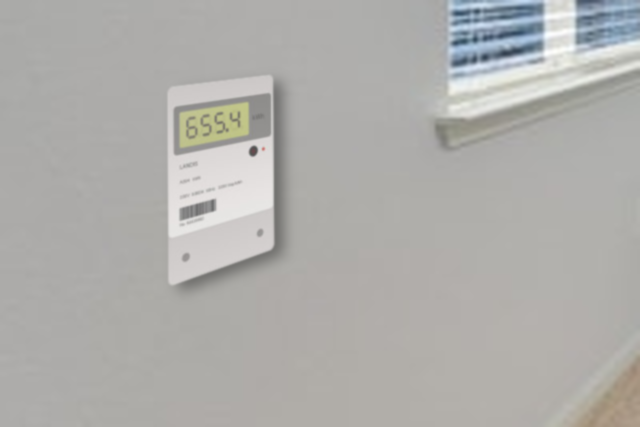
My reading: 655.4kWh
